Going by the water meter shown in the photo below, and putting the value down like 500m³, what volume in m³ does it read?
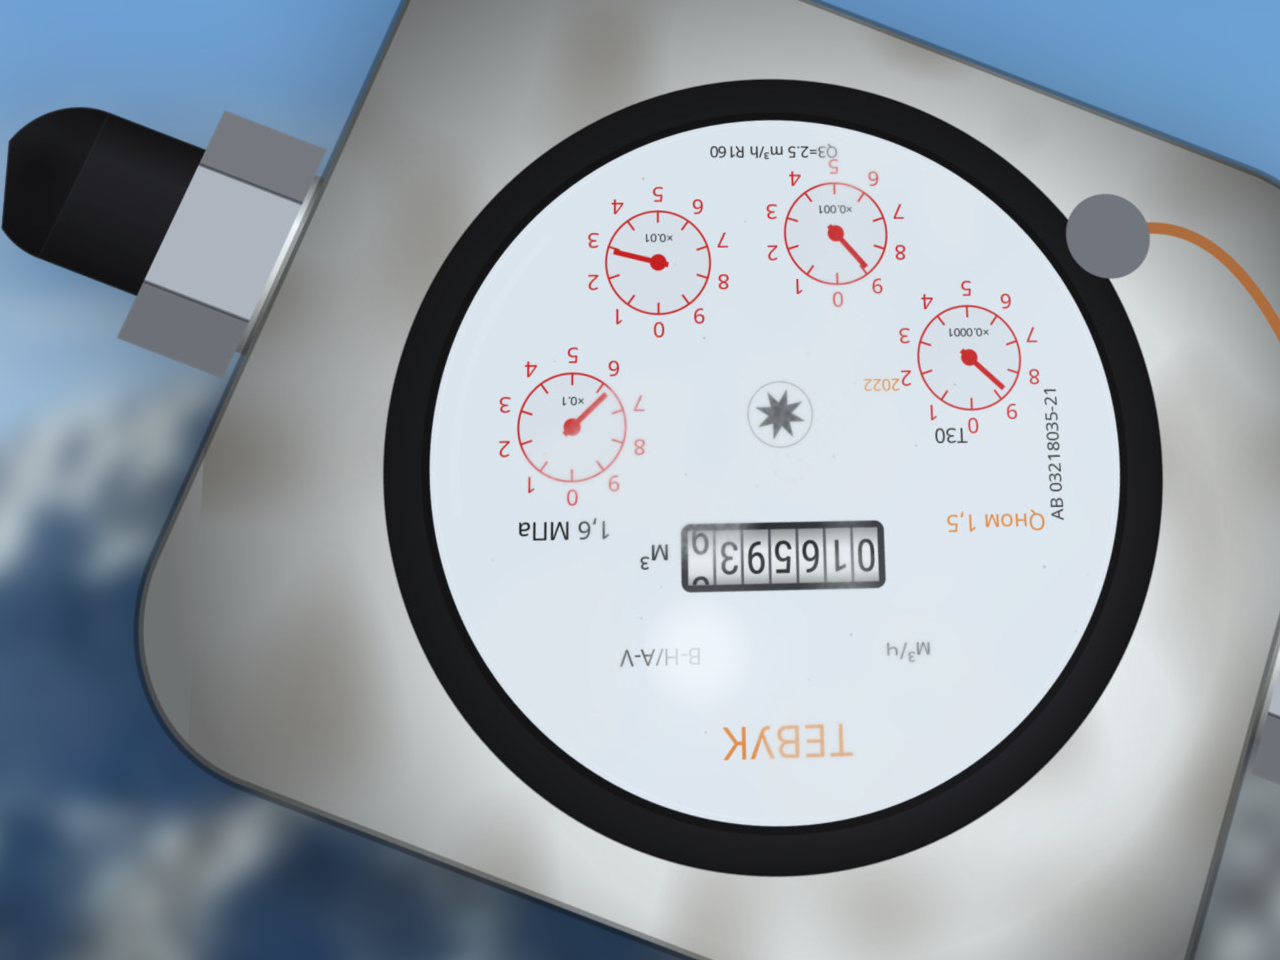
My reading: 165938.6288m³
